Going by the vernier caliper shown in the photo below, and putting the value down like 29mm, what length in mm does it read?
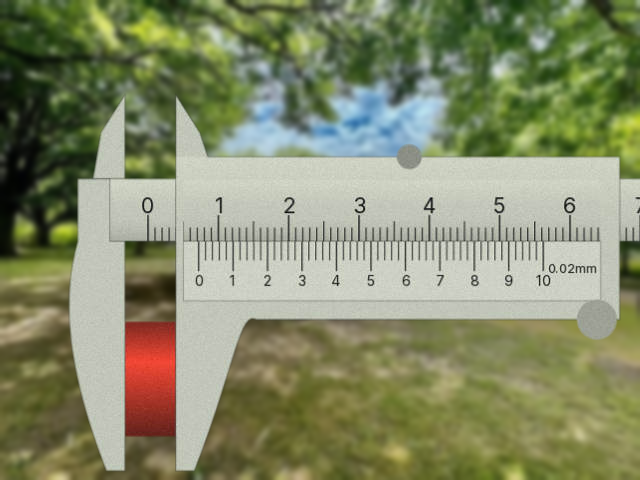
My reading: 7.2mm
